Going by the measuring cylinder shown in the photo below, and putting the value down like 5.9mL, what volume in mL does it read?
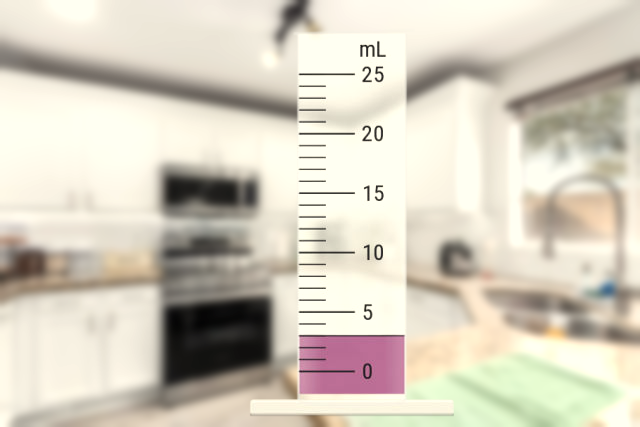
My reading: 3mL
